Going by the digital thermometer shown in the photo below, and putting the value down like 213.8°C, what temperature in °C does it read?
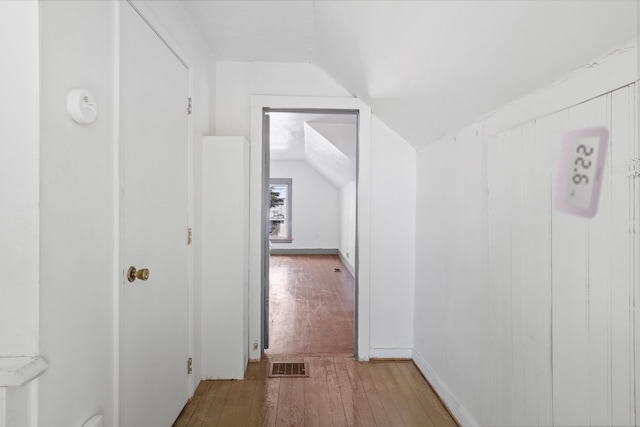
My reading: 22.6°C
